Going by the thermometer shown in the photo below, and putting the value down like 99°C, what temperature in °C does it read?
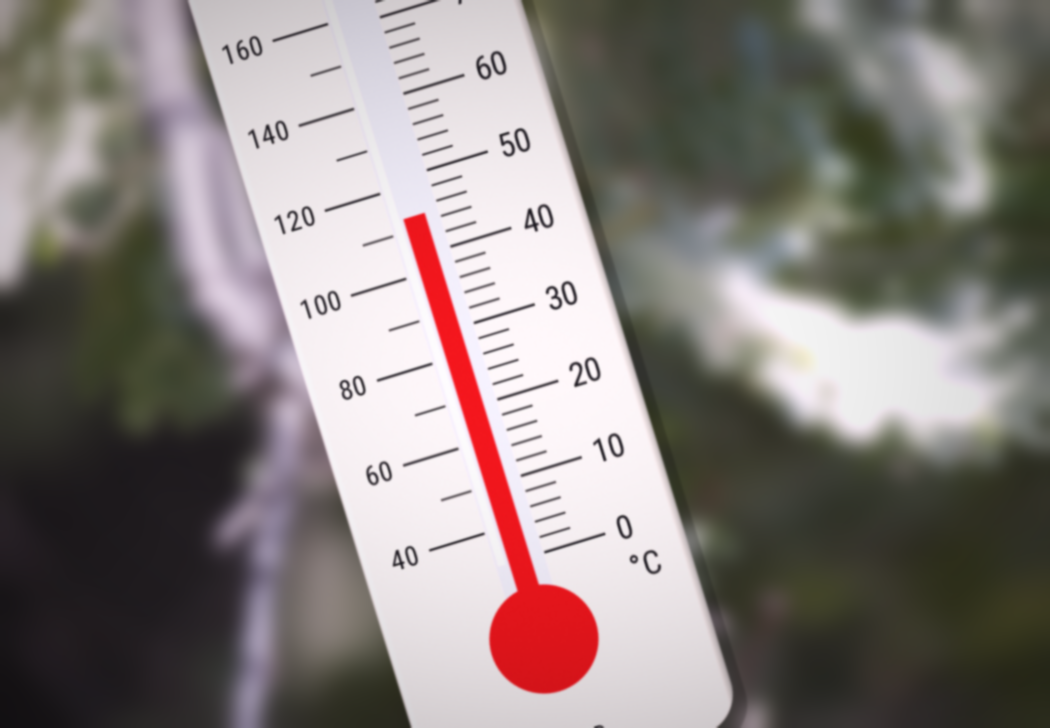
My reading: 45°C
